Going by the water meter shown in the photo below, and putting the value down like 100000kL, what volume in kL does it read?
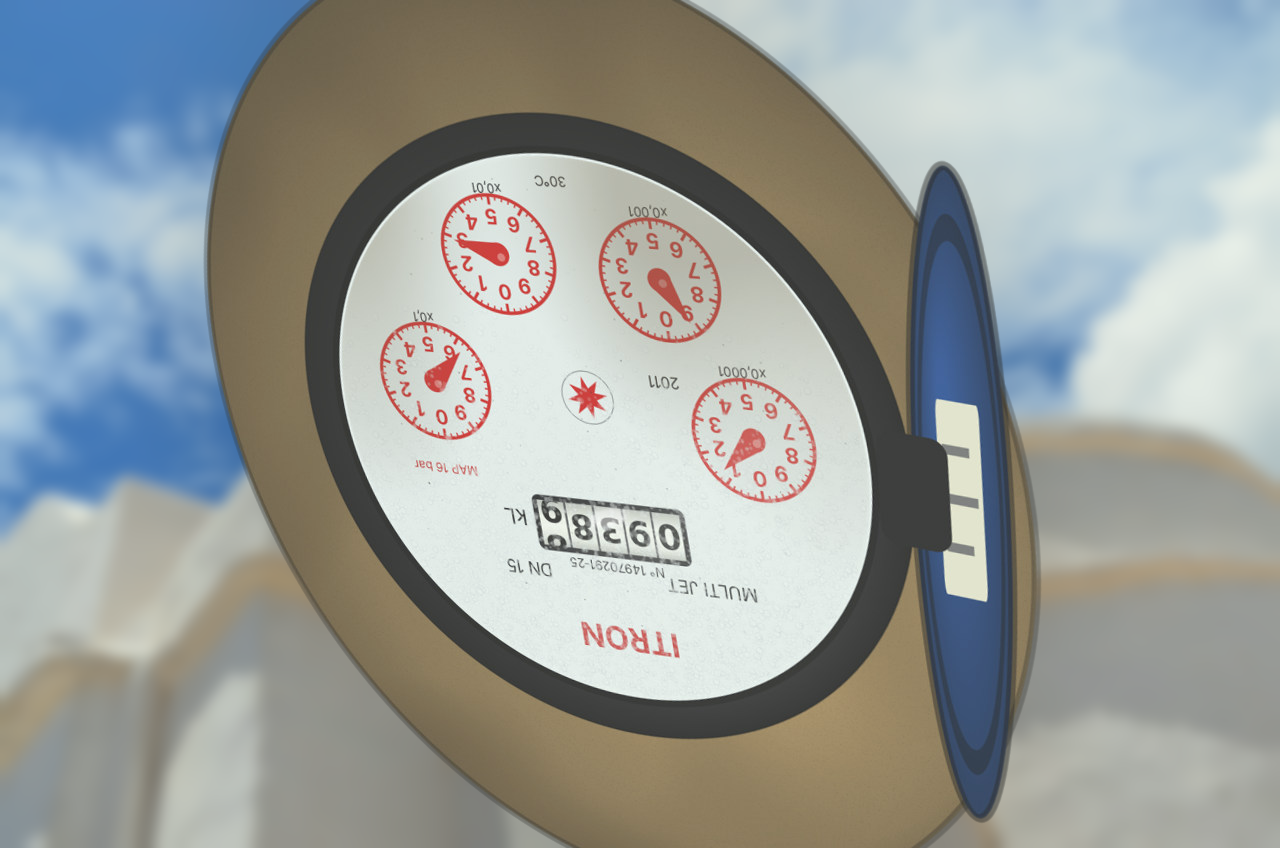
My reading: 9388.6291kL
